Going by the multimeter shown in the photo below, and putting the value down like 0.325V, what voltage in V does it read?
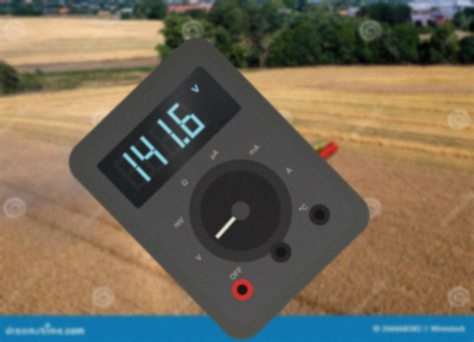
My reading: 141.6V
